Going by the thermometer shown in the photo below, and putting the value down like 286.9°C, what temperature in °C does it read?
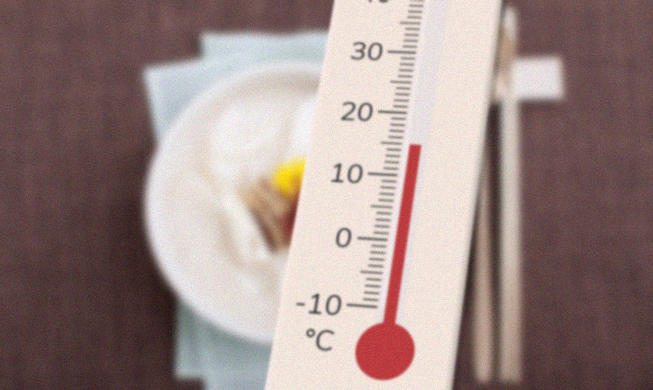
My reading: 15°C
